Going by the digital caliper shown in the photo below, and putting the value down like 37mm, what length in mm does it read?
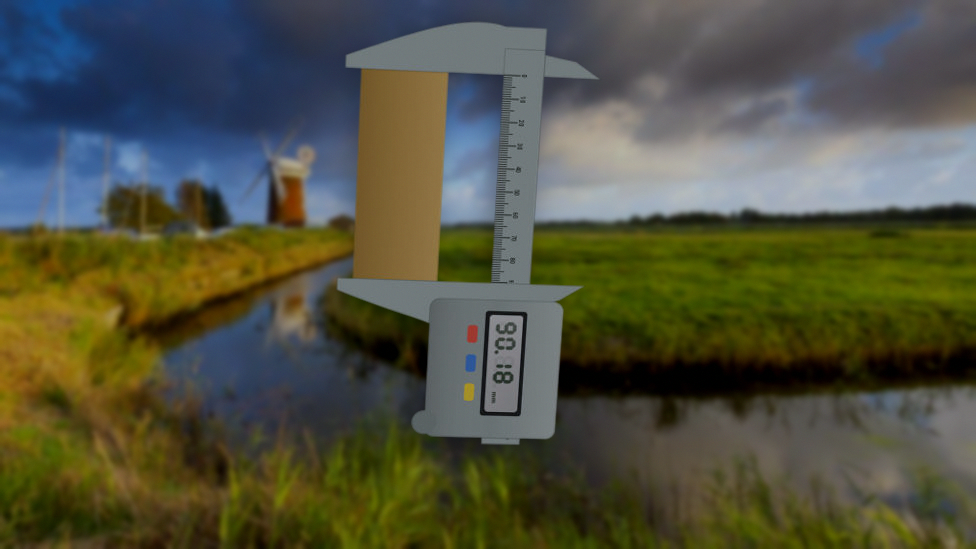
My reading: 90.18mm
